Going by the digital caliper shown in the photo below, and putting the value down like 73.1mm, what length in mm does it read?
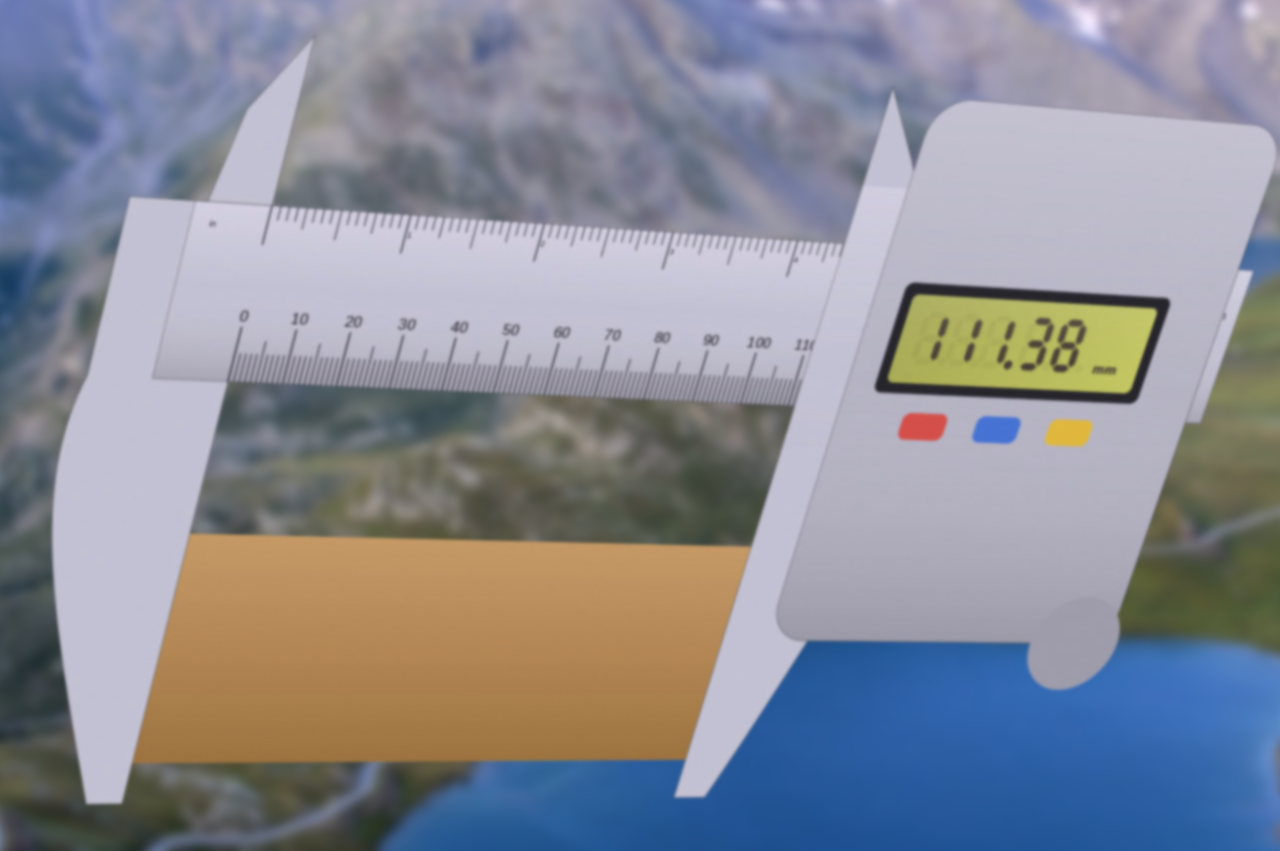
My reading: 111.38mm
